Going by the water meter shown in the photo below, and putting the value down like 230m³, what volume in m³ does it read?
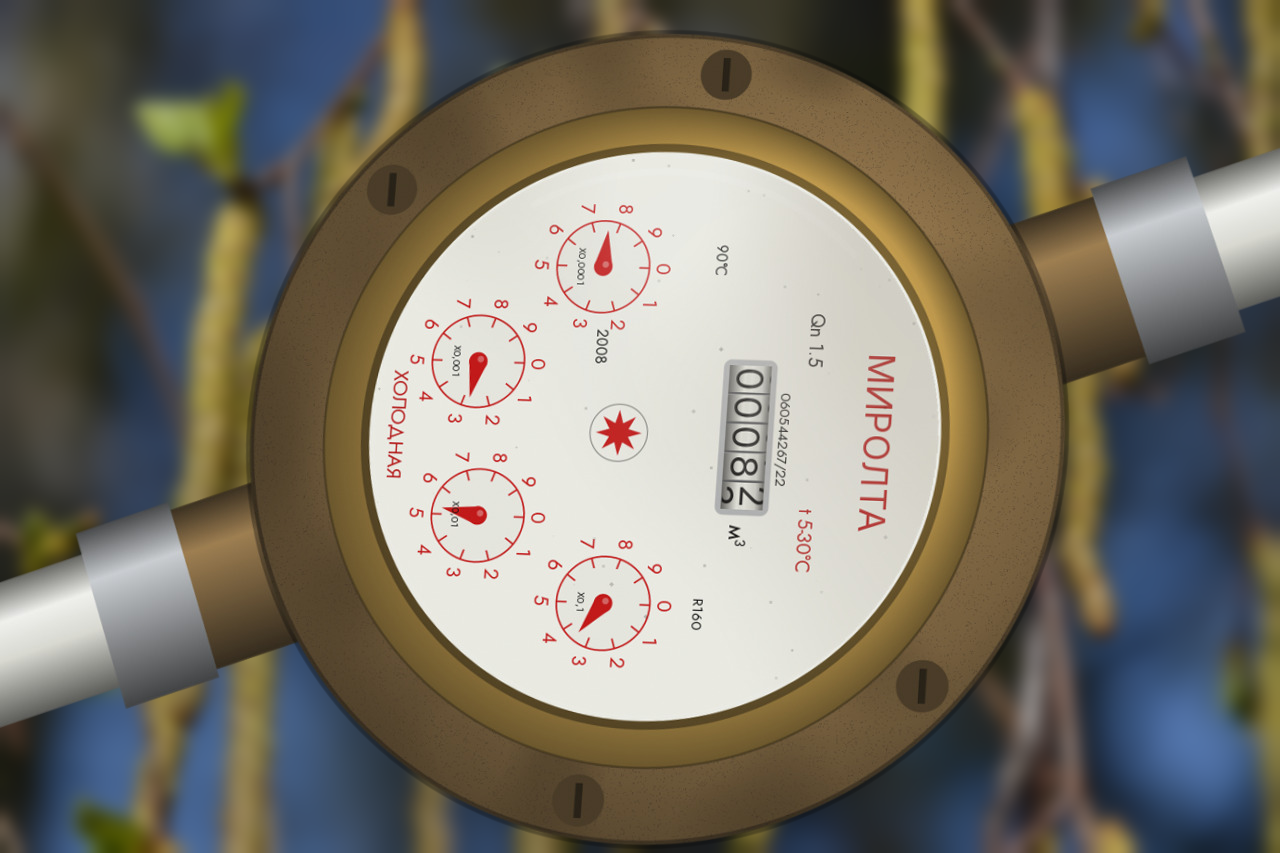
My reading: 82.3527m³
